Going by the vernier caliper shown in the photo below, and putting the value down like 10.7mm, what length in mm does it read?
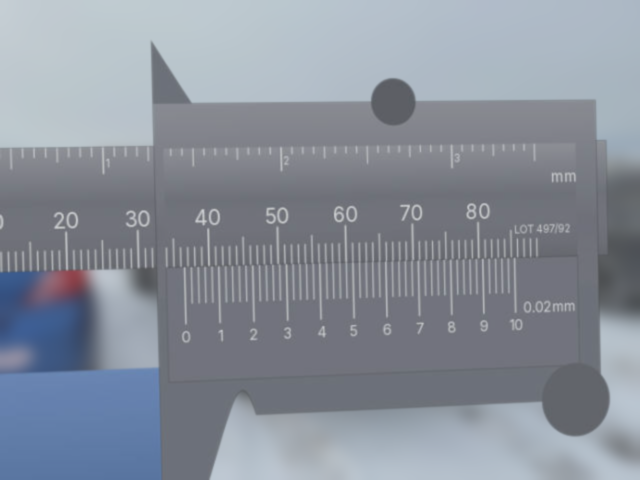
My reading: 36.5mm
